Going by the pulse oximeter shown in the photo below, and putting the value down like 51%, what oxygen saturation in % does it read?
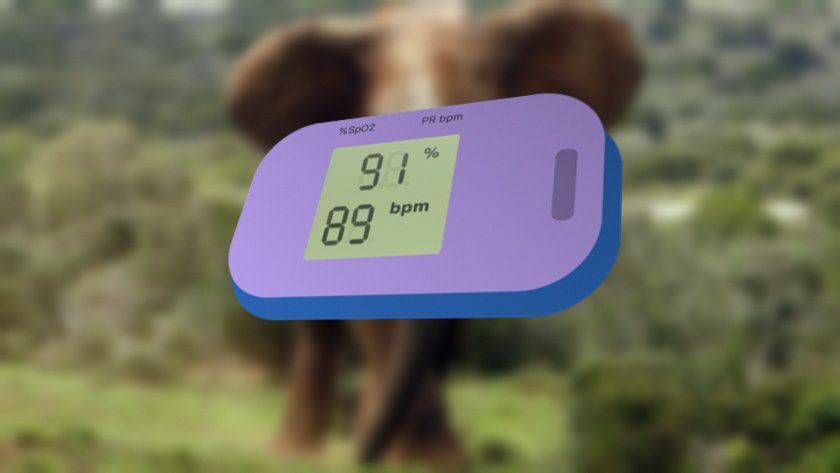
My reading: 91%
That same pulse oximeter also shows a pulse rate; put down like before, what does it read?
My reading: 89bpm
